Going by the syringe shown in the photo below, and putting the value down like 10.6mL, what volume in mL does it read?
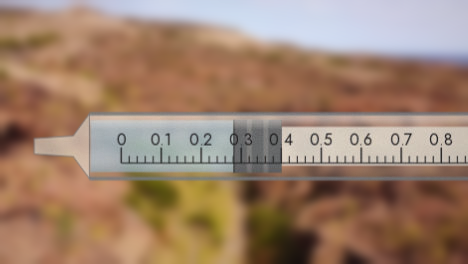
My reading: 0.28mL
